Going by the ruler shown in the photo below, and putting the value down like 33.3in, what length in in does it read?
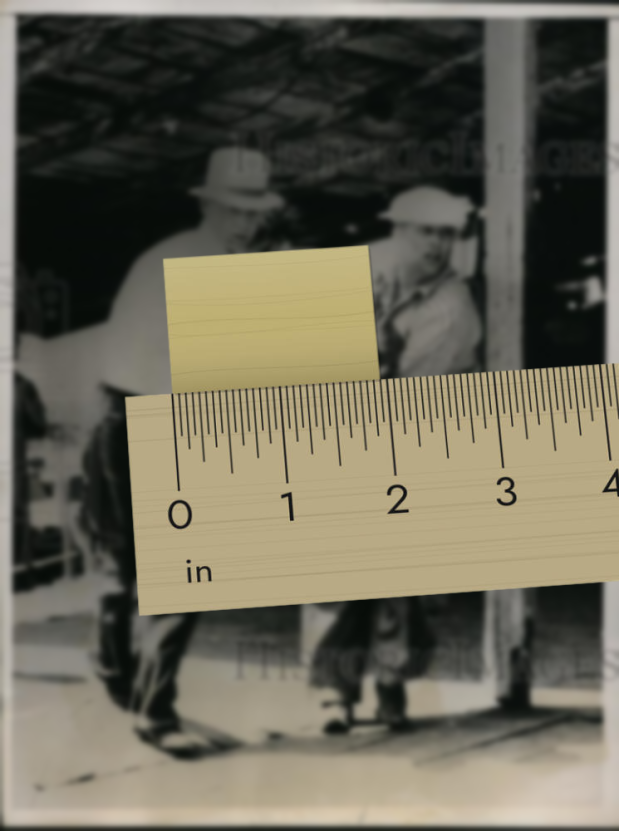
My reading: 1.9375in
